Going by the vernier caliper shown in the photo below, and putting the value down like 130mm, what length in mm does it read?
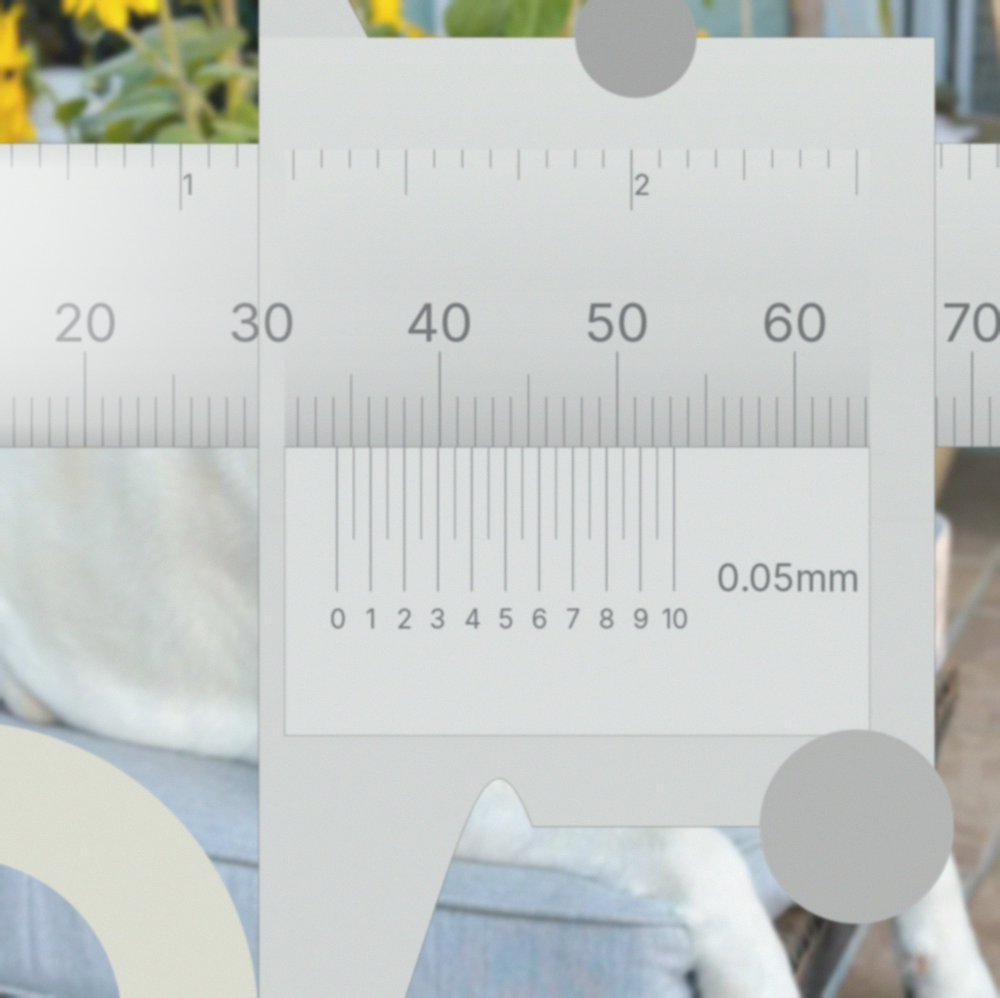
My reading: 34.2mm
